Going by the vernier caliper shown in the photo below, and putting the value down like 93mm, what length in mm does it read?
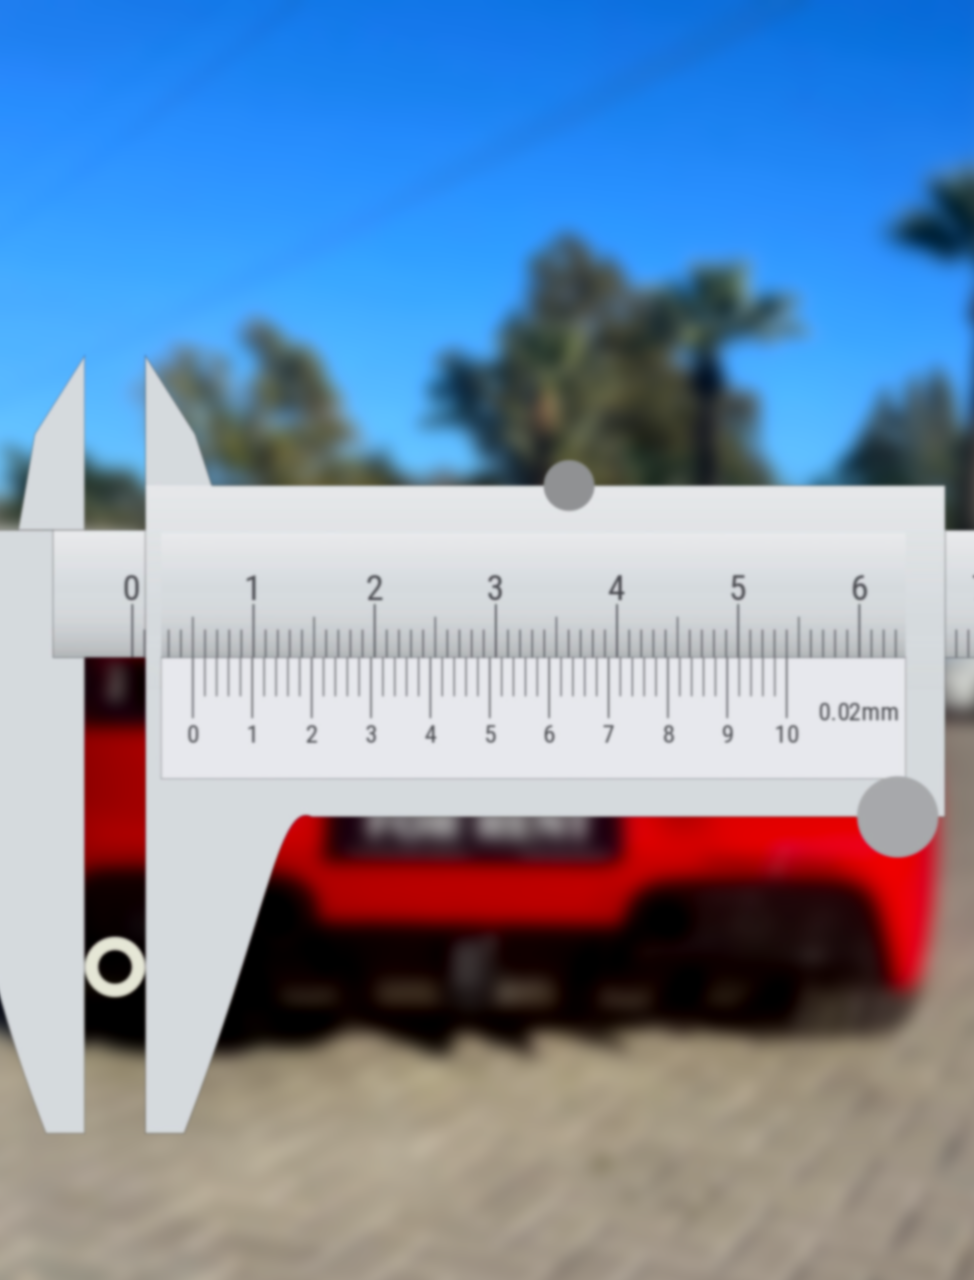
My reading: 5.0mm
